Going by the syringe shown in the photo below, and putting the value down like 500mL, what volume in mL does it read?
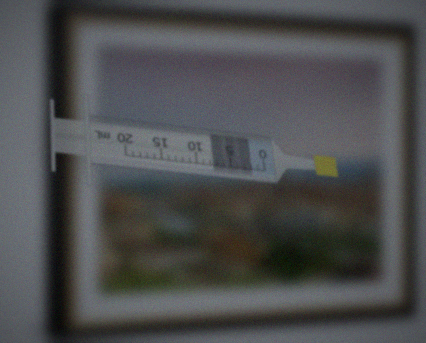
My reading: 2mL
